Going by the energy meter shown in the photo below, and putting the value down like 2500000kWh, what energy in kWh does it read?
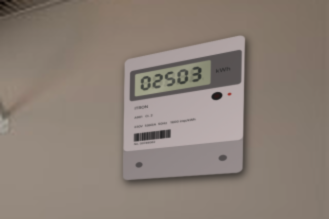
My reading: 2503kWh
